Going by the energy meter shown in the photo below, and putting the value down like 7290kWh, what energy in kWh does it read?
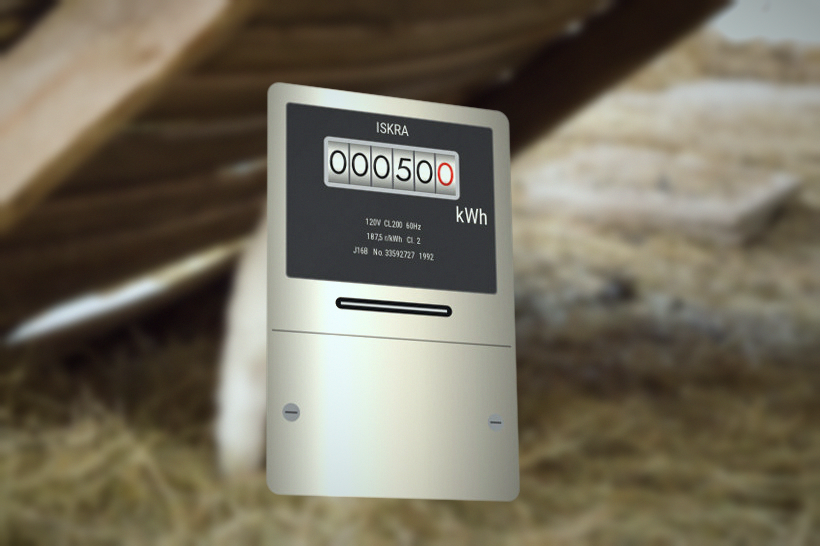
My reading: 50.0kWh
